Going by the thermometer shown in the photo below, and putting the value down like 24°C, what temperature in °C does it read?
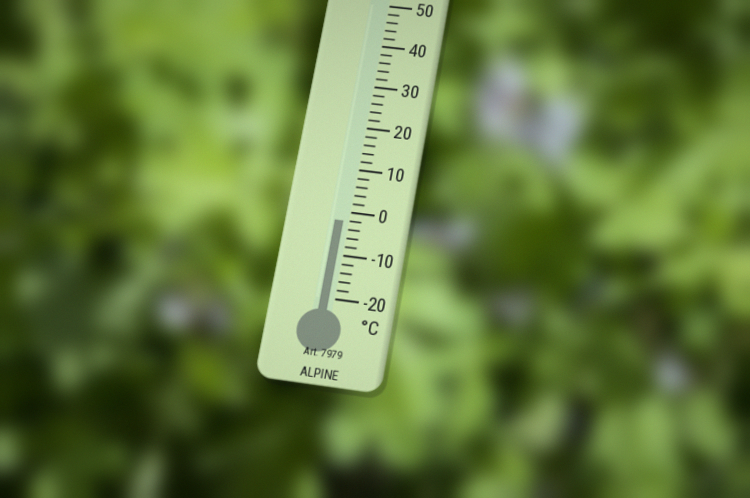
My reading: -2°C
